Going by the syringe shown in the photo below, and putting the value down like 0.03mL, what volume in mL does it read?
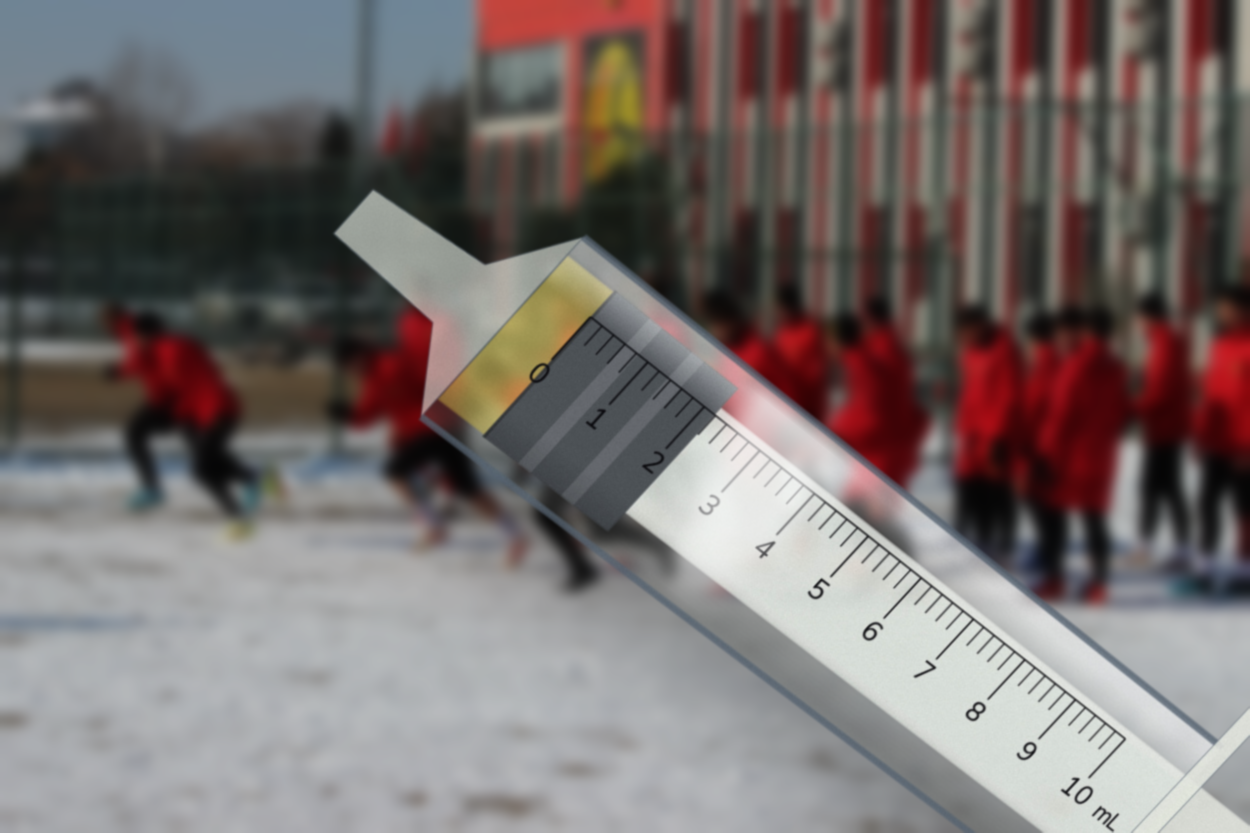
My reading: 0mL
